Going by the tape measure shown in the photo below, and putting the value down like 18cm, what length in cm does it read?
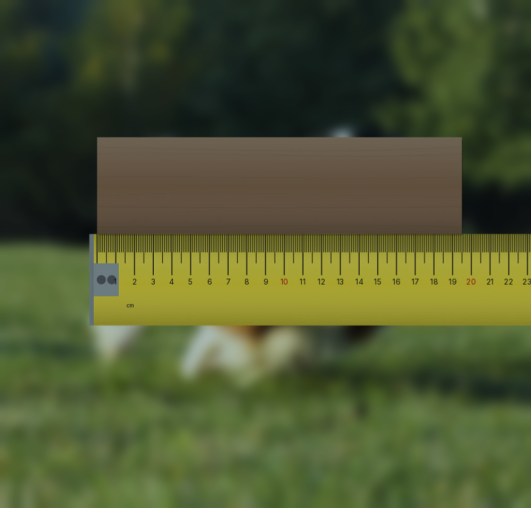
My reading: 19.5cm
